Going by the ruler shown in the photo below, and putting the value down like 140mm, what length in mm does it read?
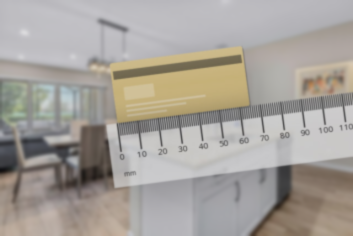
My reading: 65mm
